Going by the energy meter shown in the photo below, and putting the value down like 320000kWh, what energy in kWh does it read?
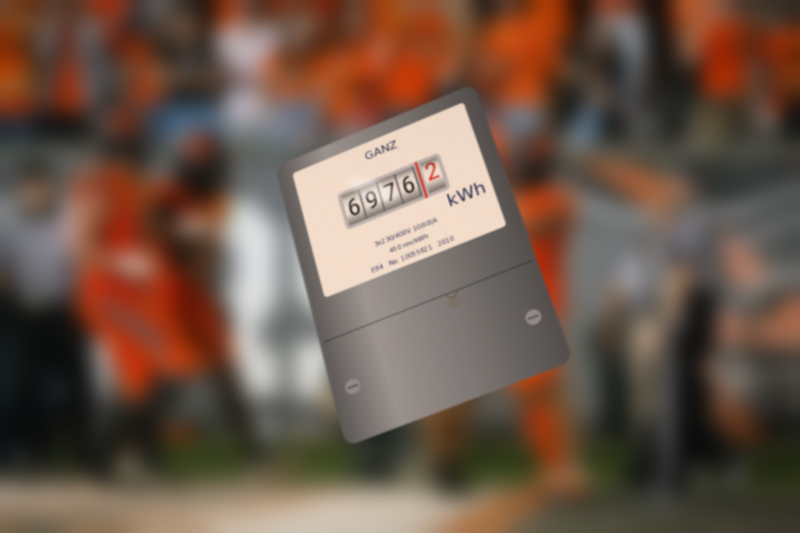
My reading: 6976.2kWh
